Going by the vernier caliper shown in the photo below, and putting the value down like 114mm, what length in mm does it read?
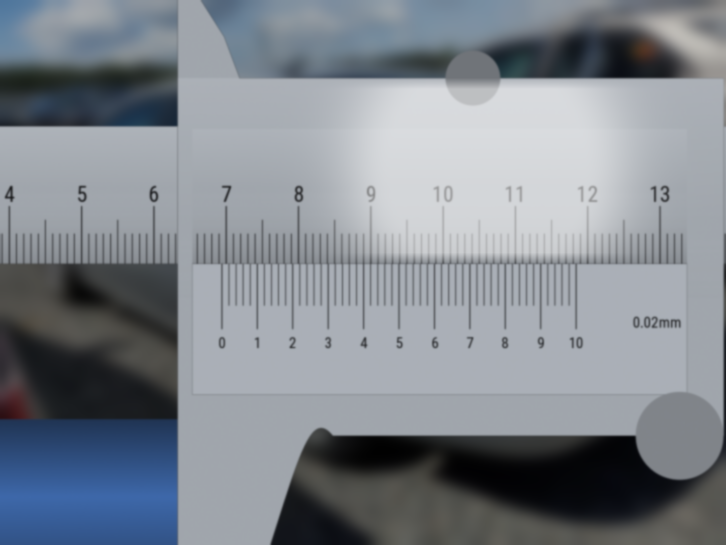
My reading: 69.4mm
